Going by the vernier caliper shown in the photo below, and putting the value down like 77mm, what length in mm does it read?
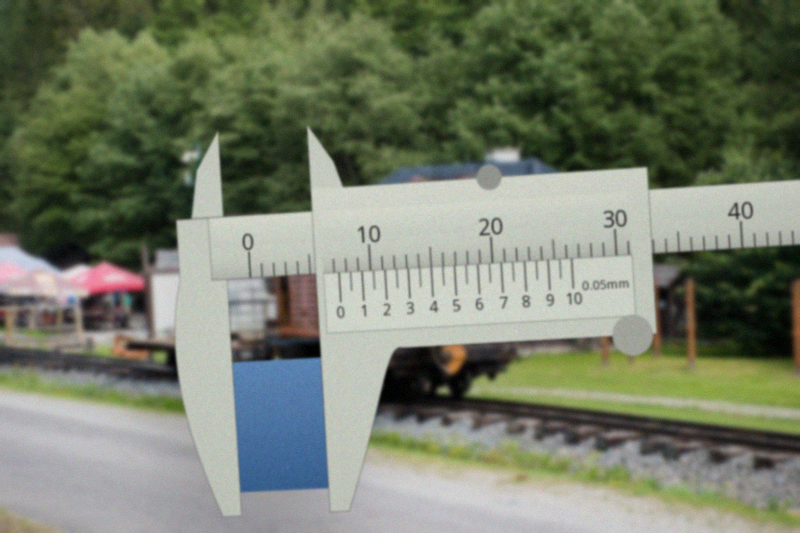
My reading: 7.4mm
